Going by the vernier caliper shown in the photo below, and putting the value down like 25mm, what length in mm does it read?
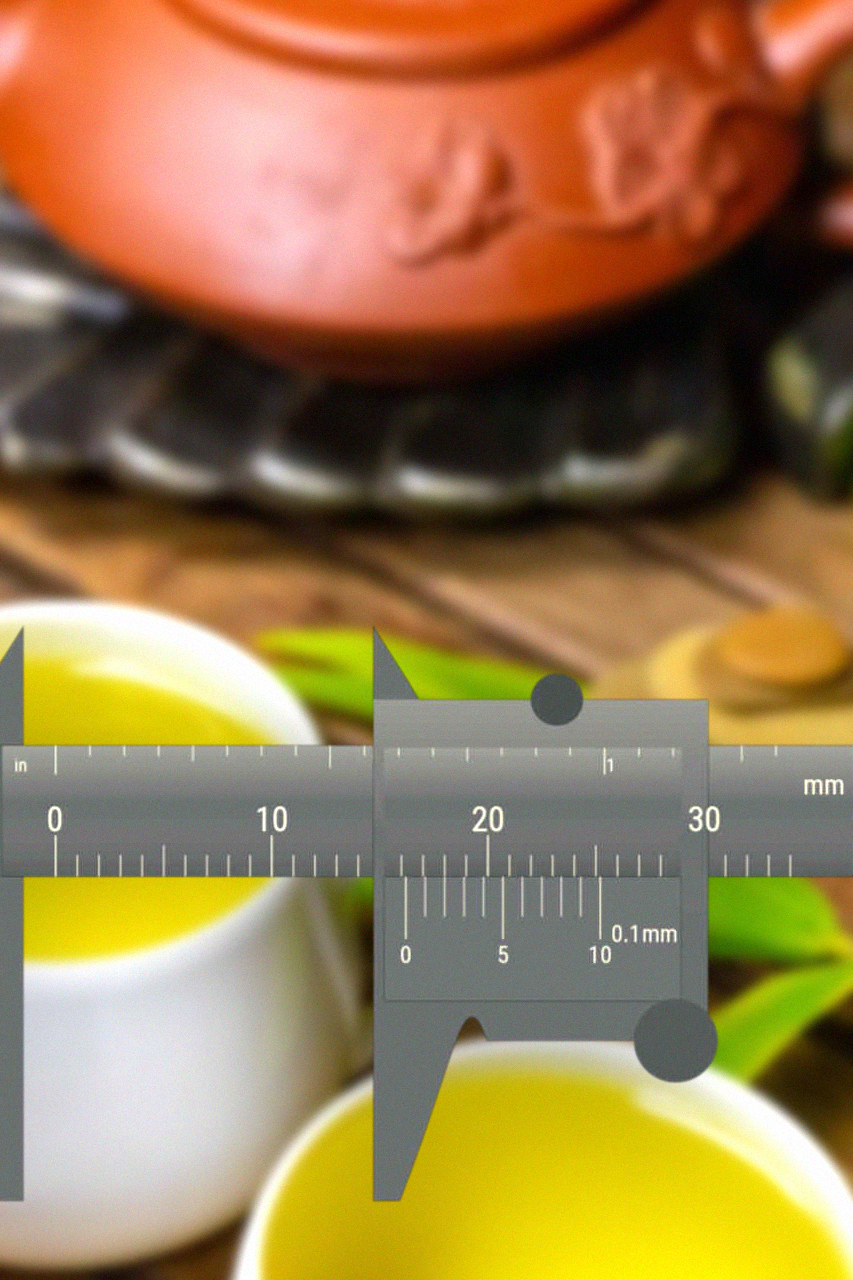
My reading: 16.2mm
